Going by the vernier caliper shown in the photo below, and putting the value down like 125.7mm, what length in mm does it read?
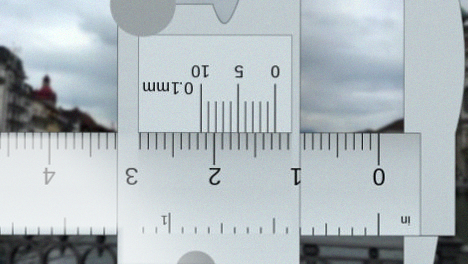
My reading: 12.6mm
